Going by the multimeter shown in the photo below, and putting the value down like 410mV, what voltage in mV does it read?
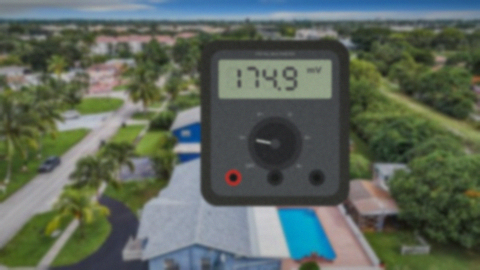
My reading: 174.9mV
